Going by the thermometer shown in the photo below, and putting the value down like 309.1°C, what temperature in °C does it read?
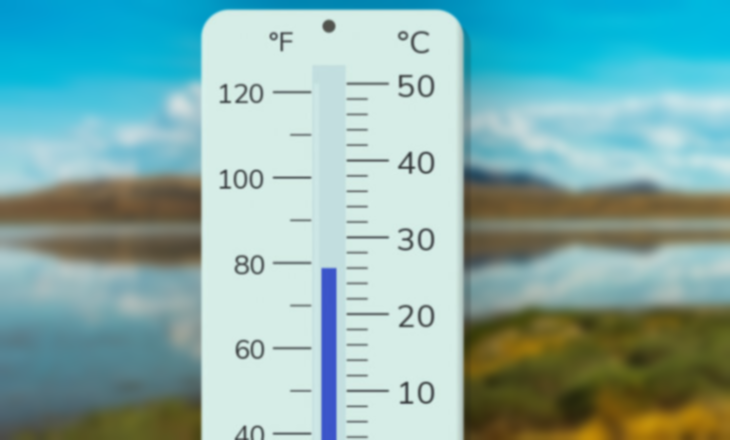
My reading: 26°C
